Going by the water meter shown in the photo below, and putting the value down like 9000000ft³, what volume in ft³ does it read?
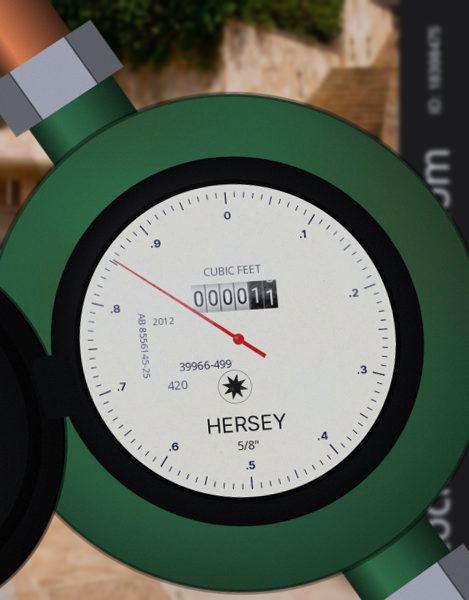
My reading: 10.85ft³
